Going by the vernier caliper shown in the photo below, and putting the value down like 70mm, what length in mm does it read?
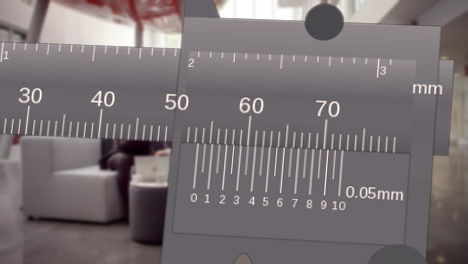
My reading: 53.4mm
